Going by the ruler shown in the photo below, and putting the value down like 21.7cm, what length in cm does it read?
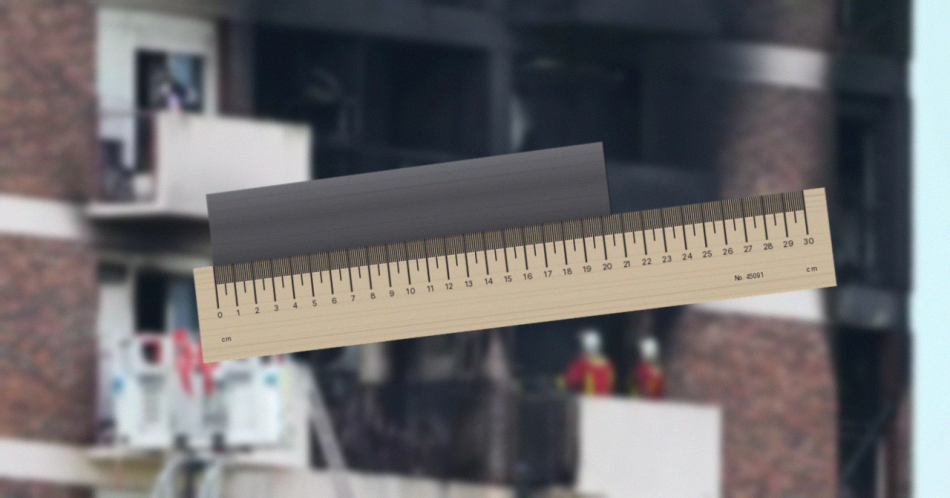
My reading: 20.5cm
